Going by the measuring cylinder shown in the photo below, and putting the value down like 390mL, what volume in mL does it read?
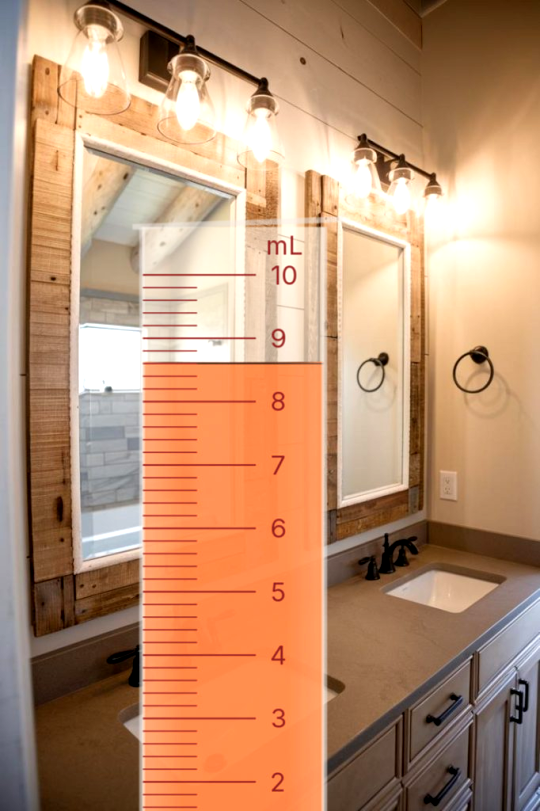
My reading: 8.6mL
